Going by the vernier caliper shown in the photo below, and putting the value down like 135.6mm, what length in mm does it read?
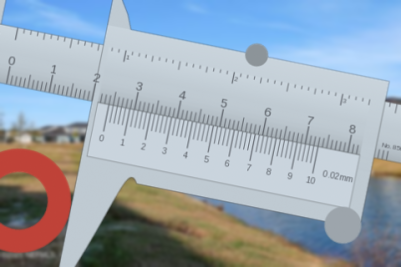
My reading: 24.0mm
